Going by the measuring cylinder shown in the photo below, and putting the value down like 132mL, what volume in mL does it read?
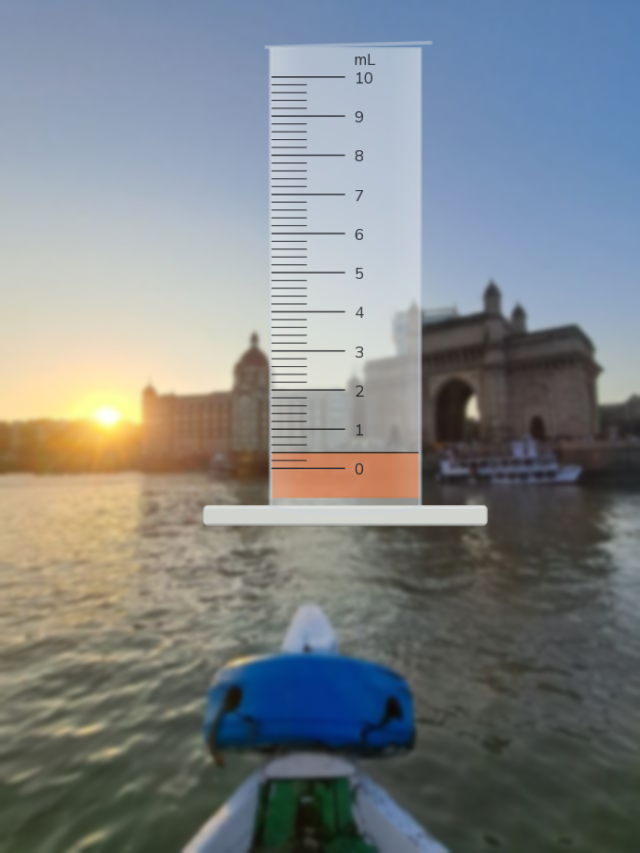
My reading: 0.4mL
